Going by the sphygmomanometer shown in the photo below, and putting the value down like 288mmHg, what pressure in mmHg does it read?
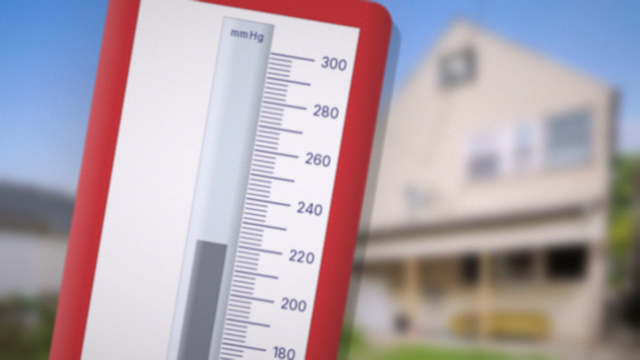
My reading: 220mmHg
